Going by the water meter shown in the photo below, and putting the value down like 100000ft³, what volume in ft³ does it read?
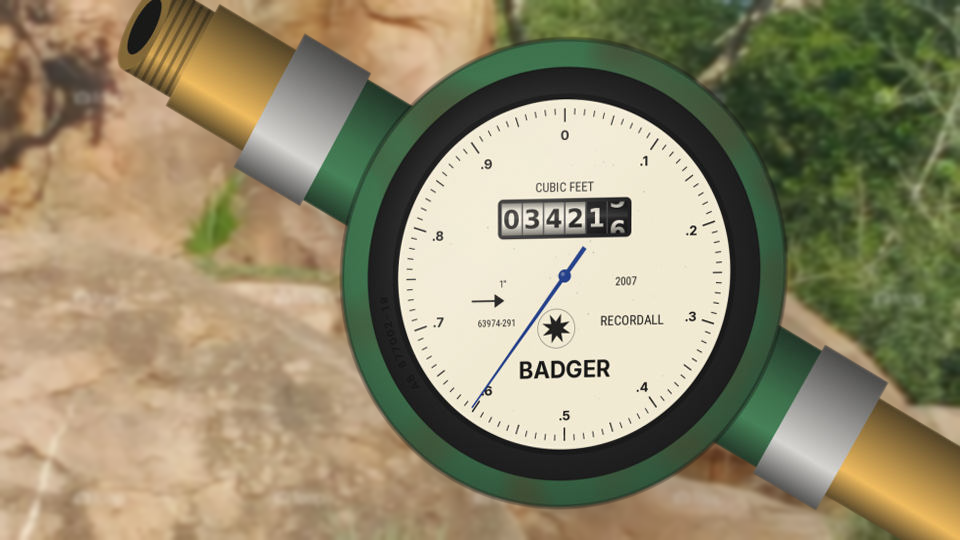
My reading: 34215.60ft³
